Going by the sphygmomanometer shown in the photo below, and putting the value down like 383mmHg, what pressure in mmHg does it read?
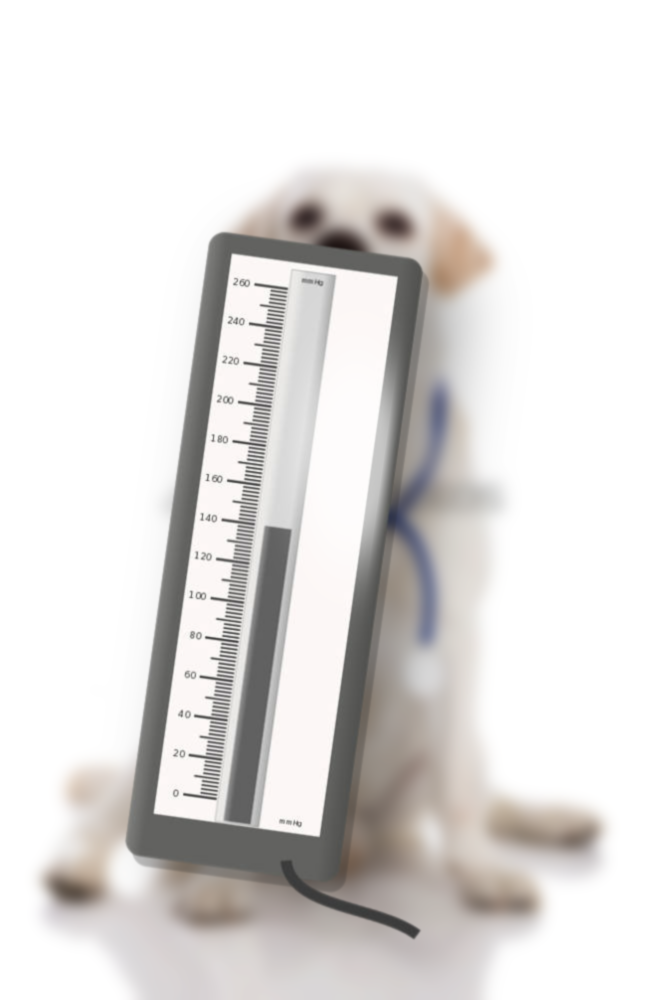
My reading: 140mmHg
